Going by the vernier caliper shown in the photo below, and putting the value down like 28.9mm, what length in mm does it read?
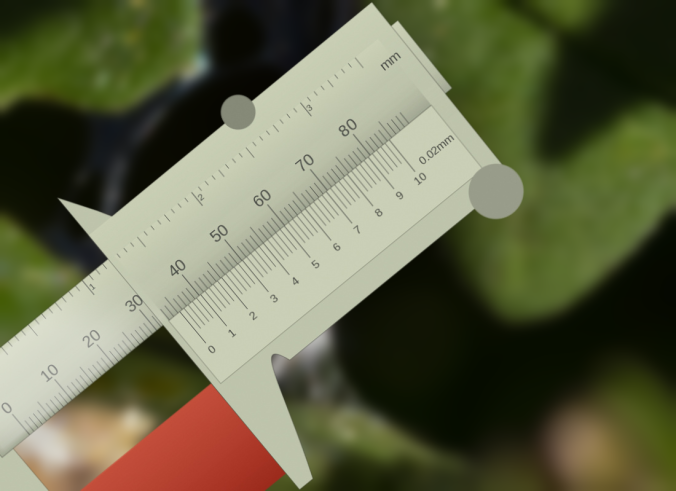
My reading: 35.4mm
